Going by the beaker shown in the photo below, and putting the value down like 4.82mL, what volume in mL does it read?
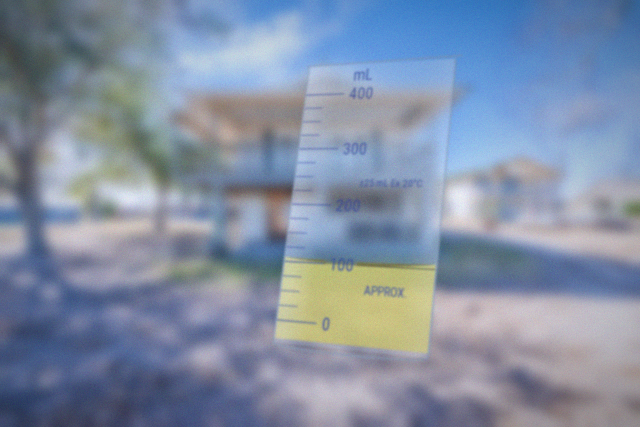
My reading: 100mL
